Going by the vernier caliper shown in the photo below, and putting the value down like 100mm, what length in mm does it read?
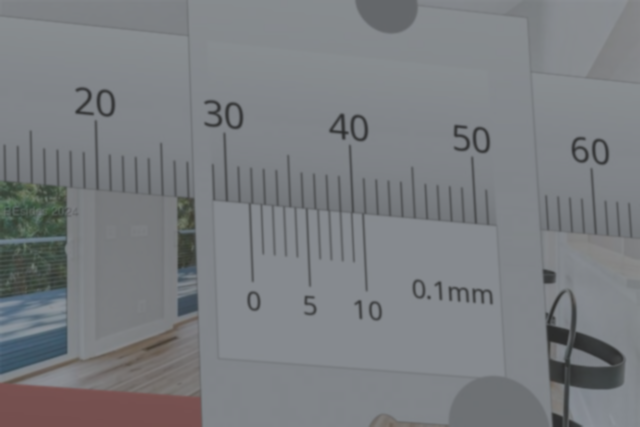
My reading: 31.8mm
